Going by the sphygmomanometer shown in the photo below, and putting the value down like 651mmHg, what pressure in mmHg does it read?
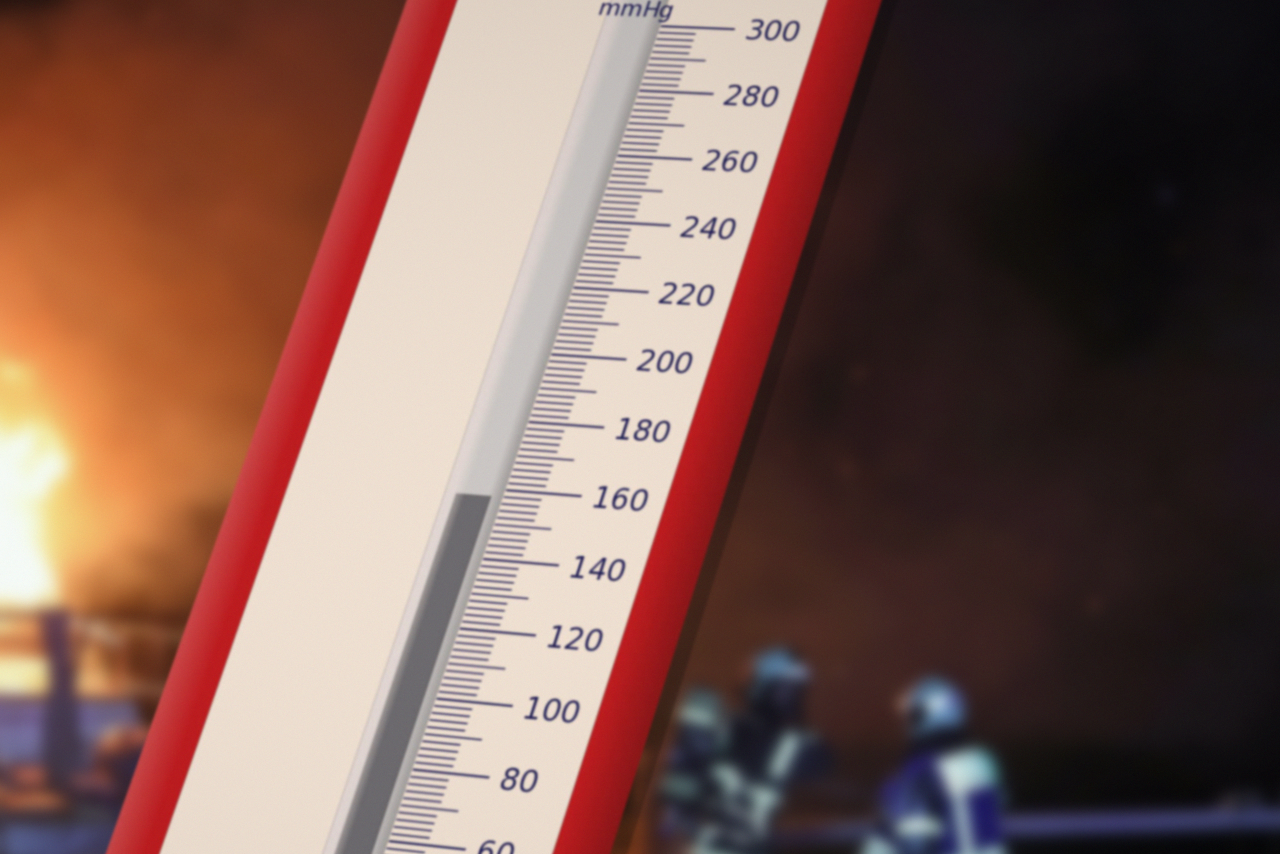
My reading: 158mmHg
